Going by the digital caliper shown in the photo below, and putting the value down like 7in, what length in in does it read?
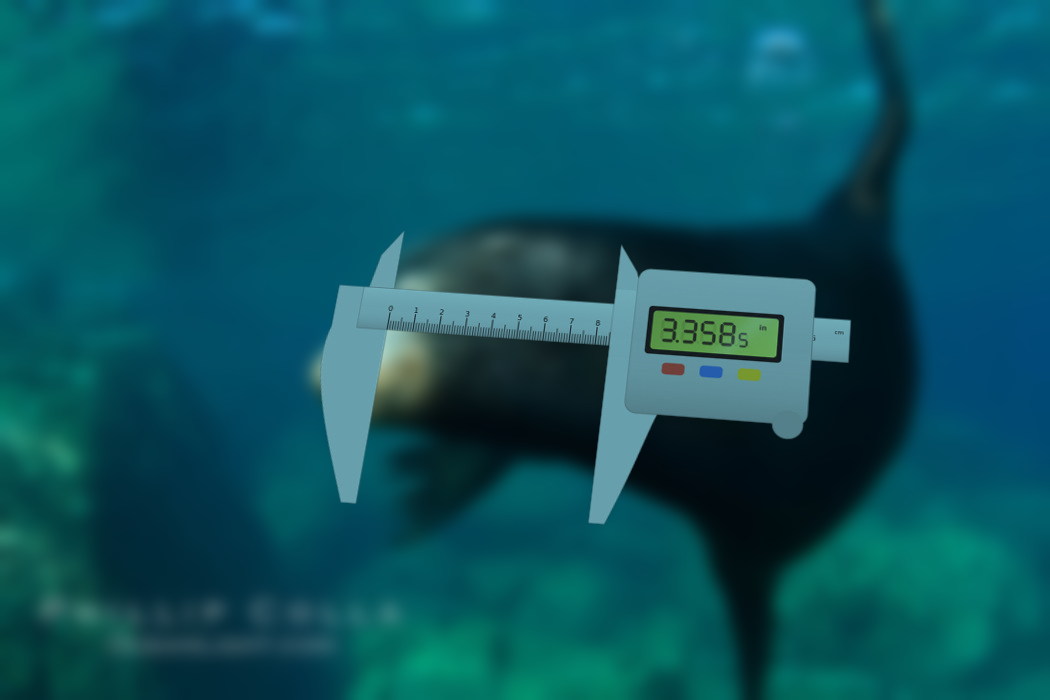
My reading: 3.3585in
